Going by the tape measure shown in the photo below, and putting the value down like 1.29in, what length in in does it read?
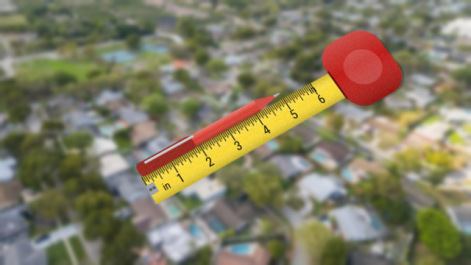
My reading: 5in
